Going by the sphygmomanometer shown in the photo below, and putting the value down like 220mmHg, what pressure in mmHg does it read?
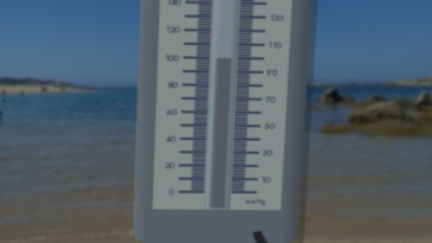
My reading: 100mmHg
